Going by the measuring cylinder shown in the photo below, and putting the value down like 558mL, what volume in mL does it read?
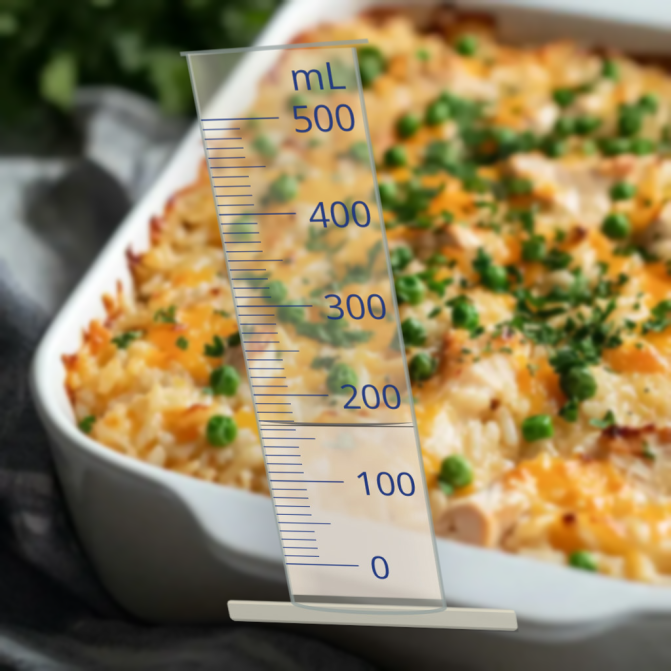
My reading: 165mL
